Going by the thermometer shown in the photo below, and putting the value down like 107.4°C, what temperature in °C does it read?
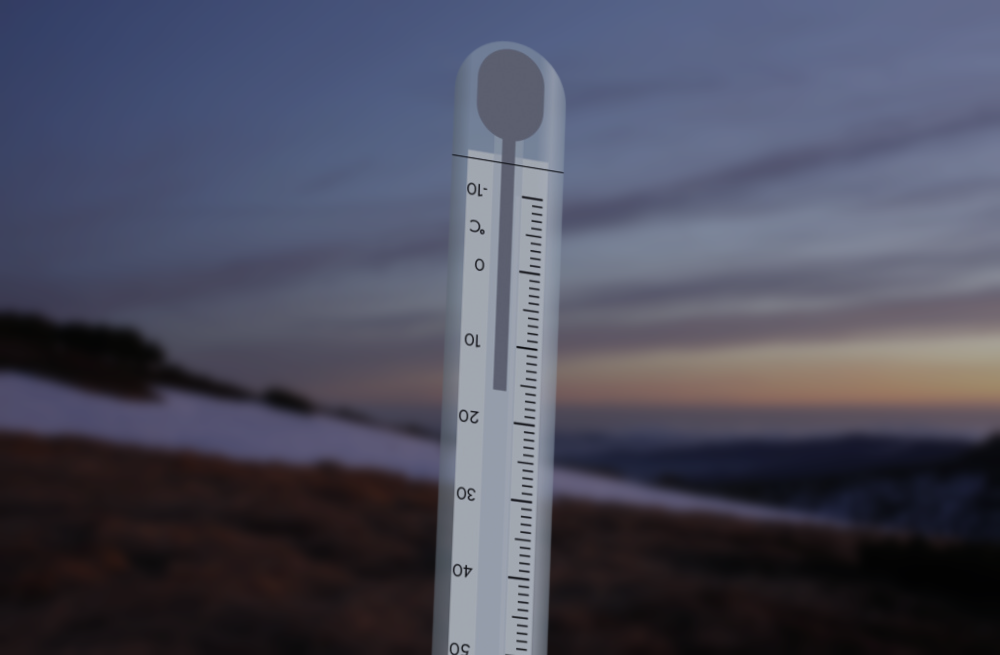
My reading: 16°C
